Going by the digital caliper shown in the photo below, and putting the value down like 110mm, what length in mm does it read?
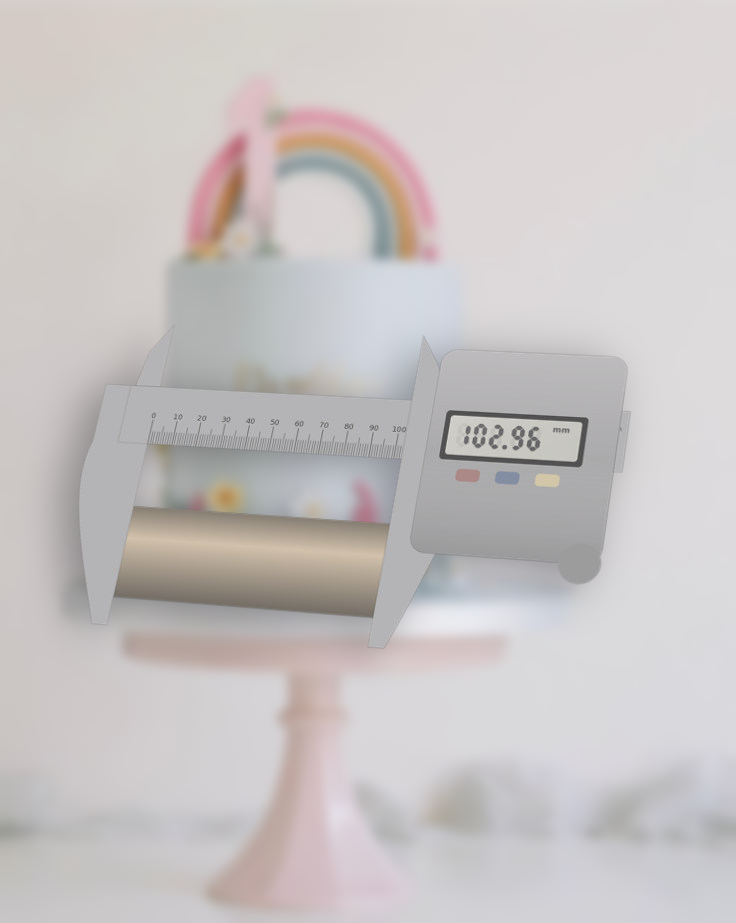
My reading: 102.96mm
